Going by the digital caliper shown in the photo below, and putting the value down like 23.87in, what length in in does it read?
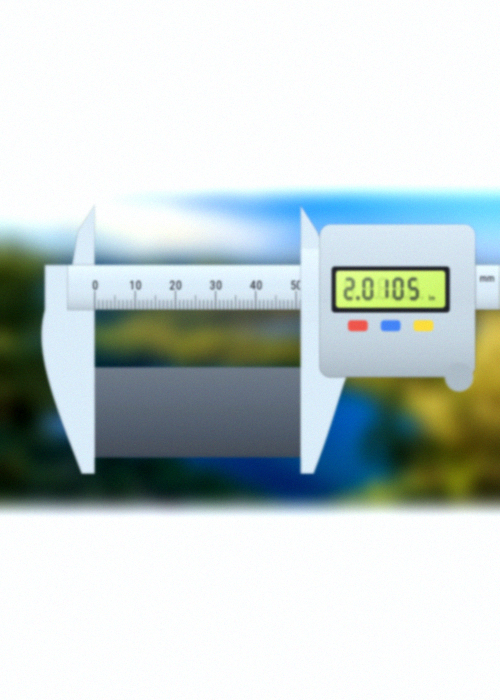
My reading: 2.0105in
